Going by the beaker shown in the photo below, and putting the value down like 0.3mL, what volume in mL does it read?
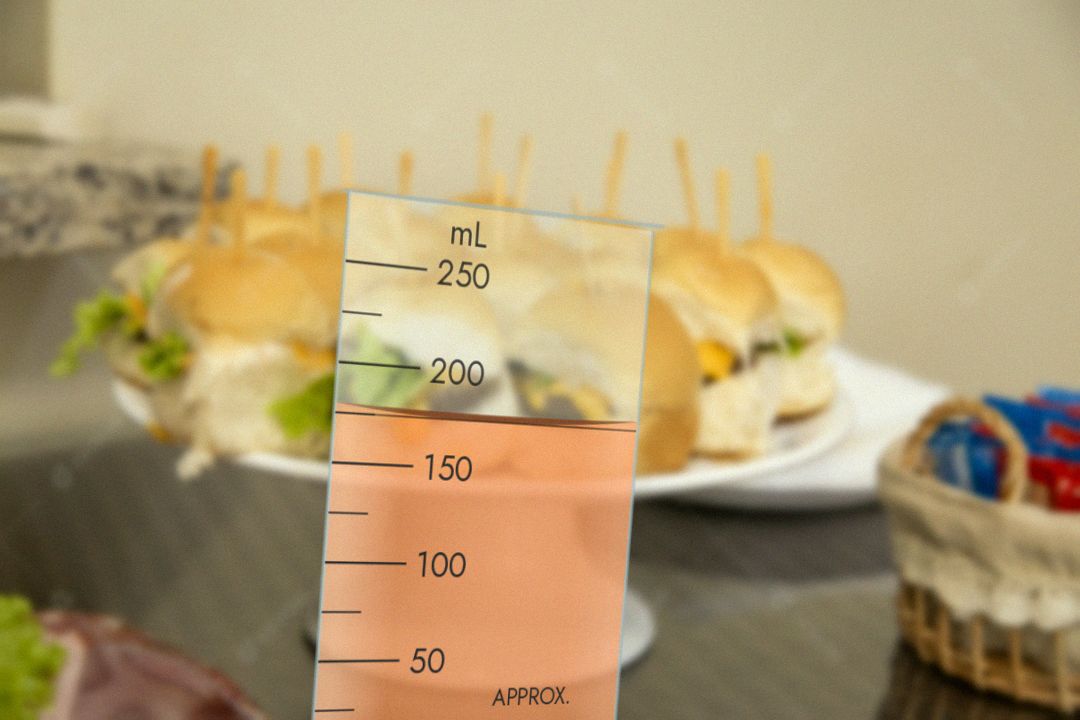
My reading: 175mL
